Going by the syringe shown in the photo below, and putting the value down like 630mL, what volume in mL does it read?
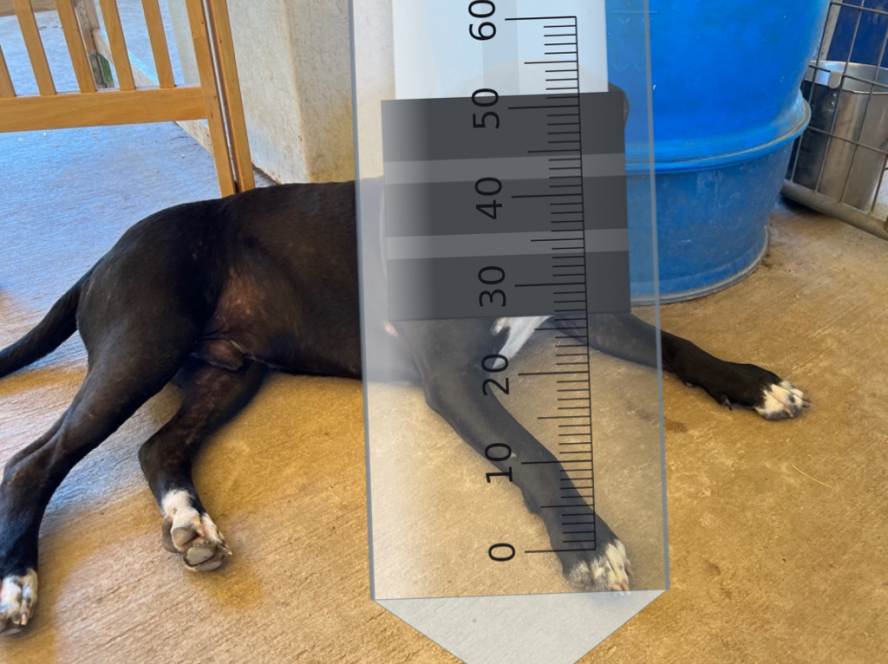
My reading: 26.5mL
